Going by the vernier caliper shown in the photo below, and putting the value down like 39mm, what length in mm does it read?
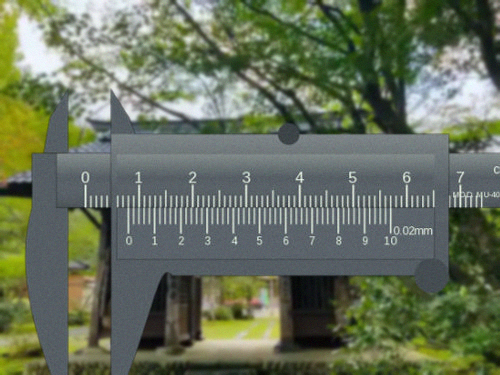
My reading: 8.0mm
